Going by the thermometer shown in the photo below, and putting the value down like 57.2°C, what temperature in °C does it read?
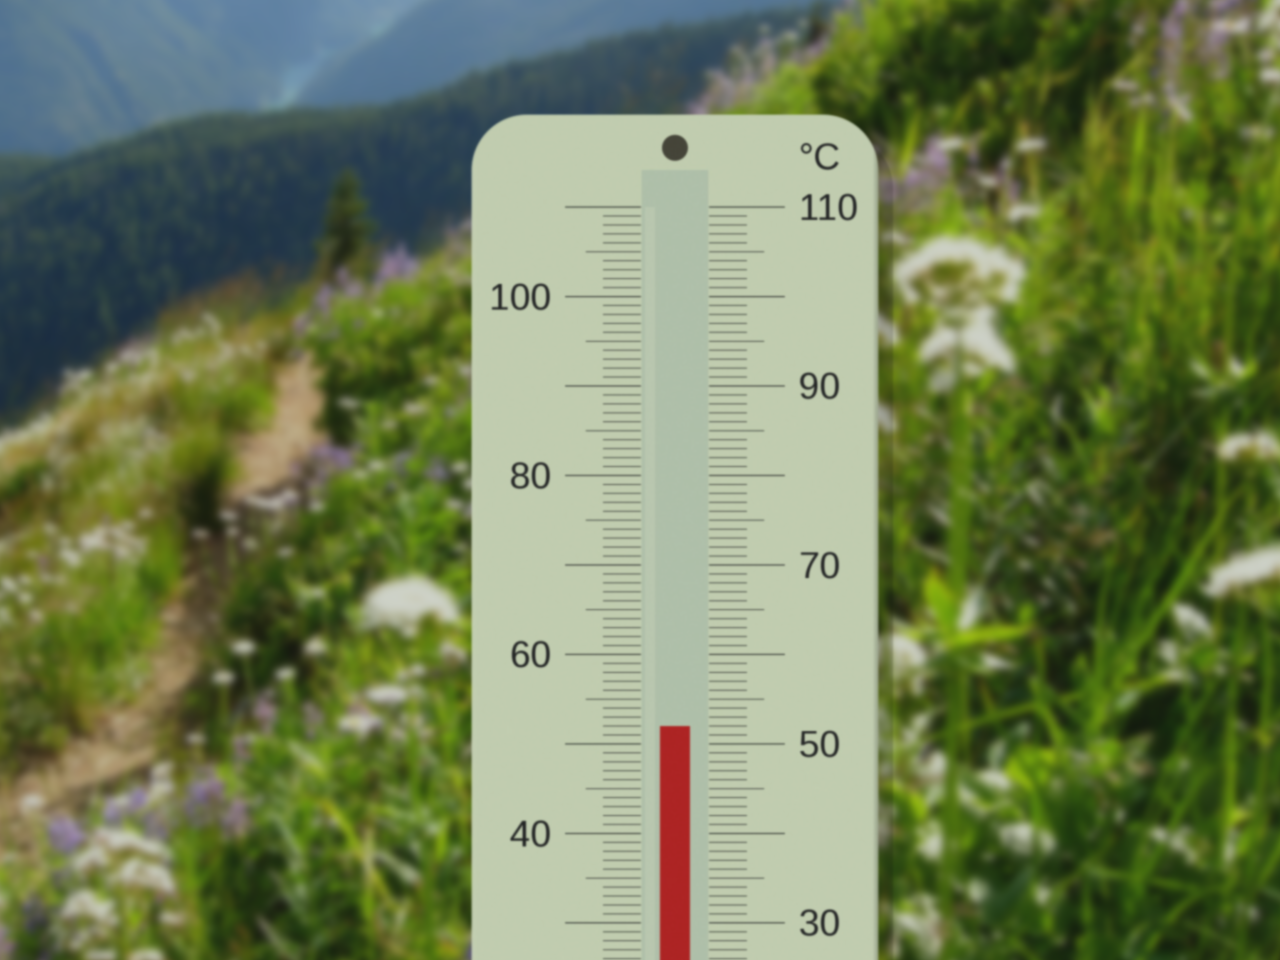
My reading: 52°C
